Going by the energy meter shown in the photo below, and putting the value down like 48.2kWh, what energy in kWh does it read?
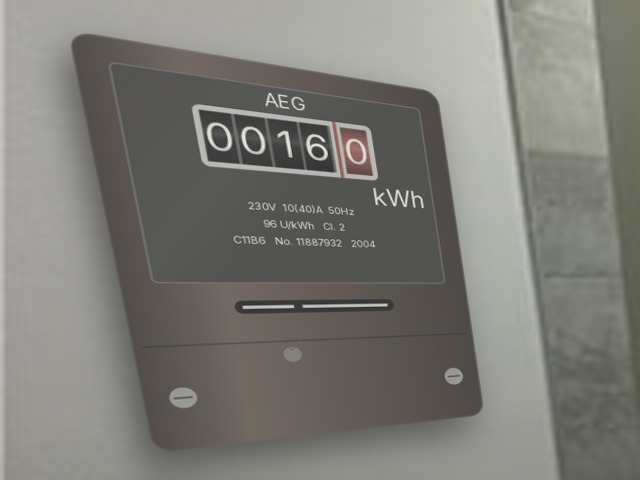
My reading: 16.0kWh
